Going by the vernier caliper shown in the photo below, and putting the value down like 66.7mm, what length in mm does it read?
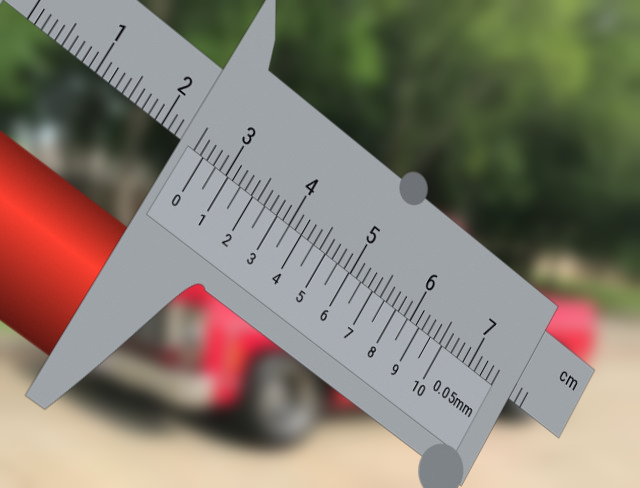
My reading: 26.4mm
